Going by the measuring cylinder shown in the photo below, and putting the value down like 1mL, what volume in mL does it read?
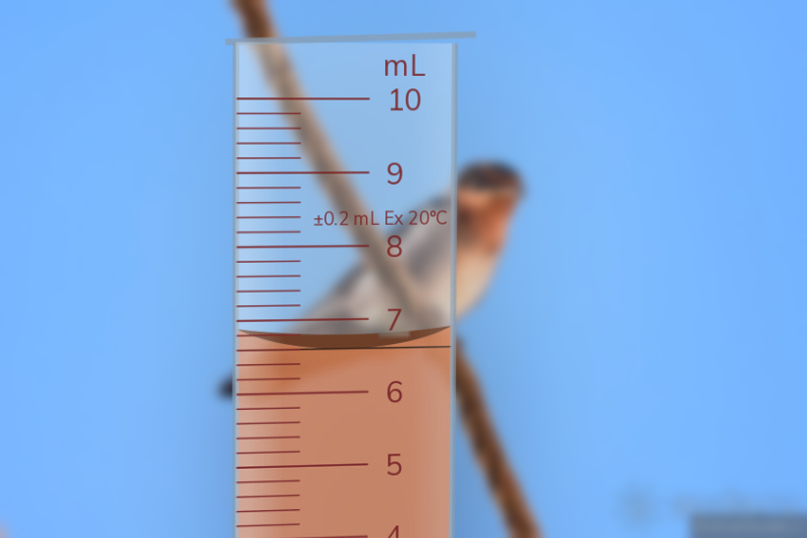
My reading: 6.6mL
